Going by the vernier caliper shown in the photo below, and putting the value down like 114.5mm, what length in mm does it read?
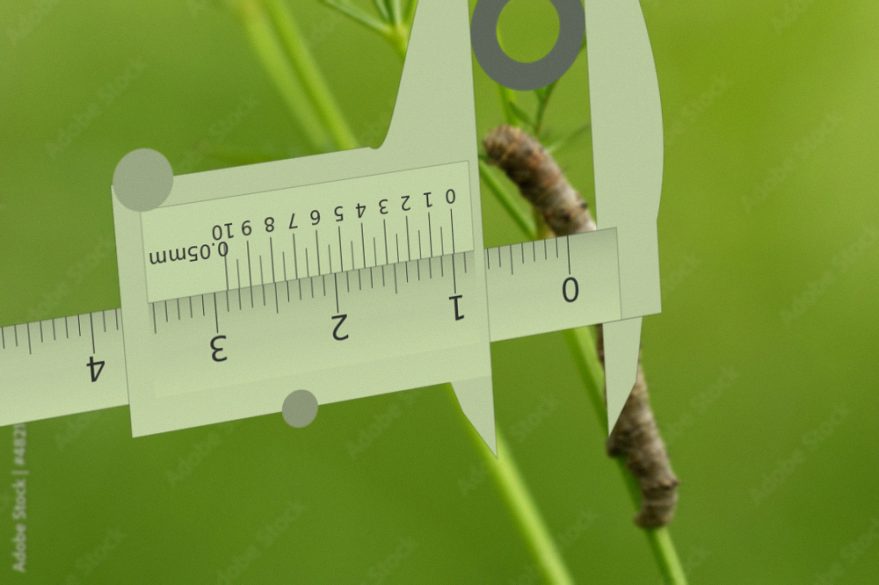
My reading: 9.9mm
